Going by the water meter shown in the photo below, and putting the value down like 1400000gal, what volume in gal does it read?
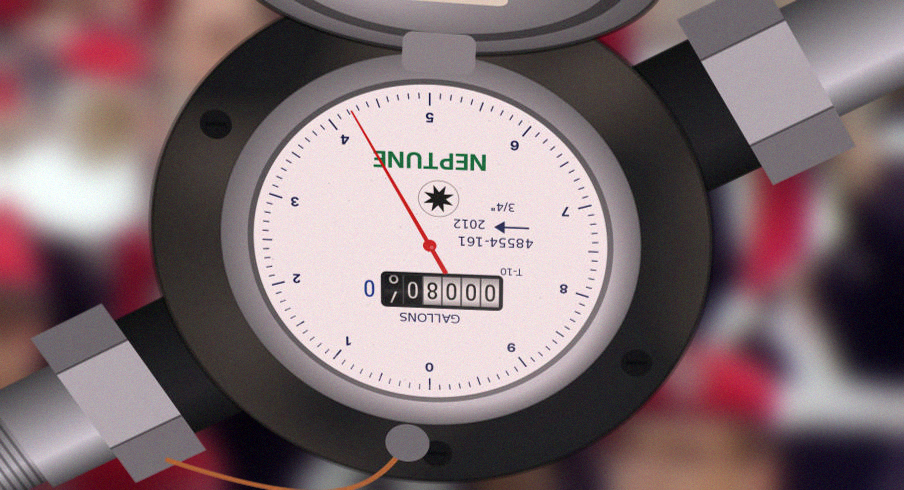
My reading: 8074.2gal
